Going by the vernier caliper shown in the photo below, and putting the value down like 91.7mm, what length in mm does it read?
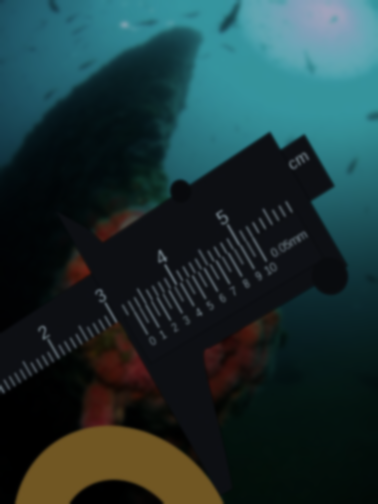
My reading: 33.0mm
